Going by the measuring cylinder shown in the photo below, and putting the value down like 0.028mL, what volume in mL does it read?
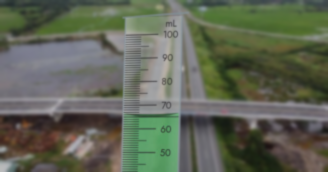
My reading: 65mL
